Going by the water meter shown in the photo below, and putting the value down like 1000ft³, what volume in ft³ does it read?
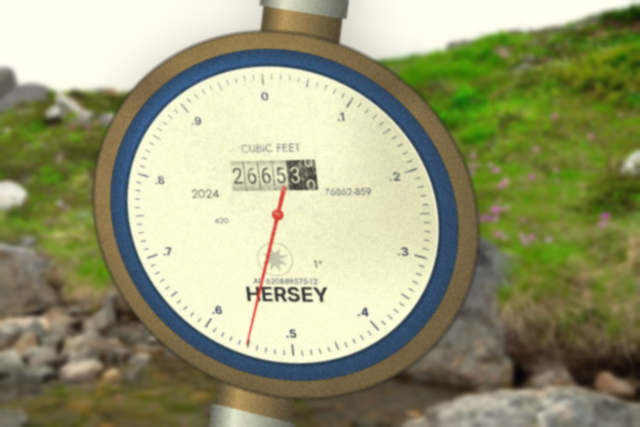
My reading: 266538.55ft³
